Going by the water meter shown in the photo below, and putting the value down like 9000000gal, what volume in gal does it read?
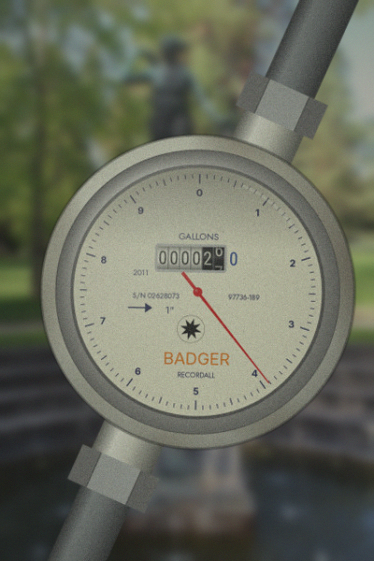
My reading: 263.9gal
